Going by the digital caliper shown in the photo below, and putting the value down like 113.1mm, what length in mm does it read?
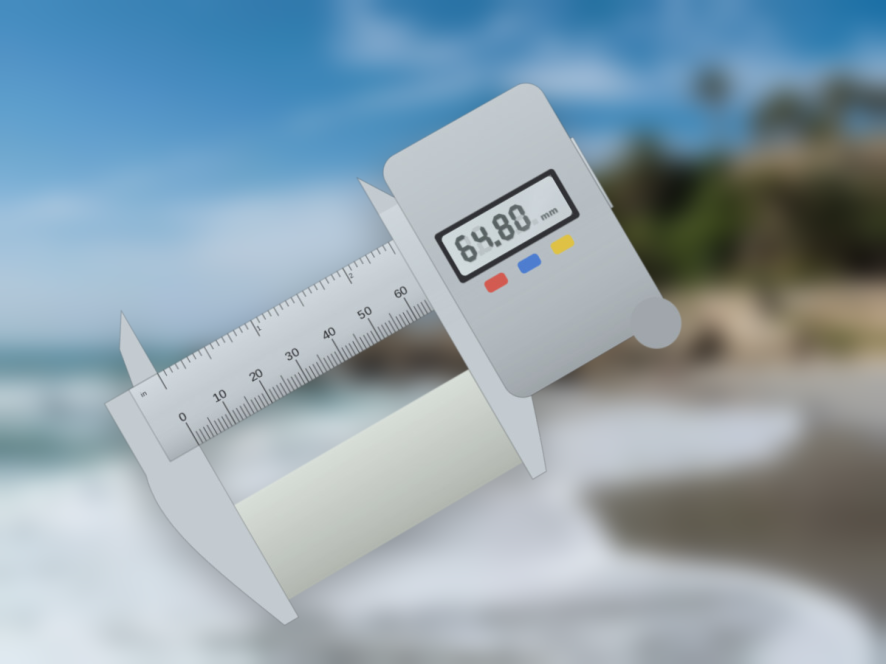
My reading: 64.80mm
